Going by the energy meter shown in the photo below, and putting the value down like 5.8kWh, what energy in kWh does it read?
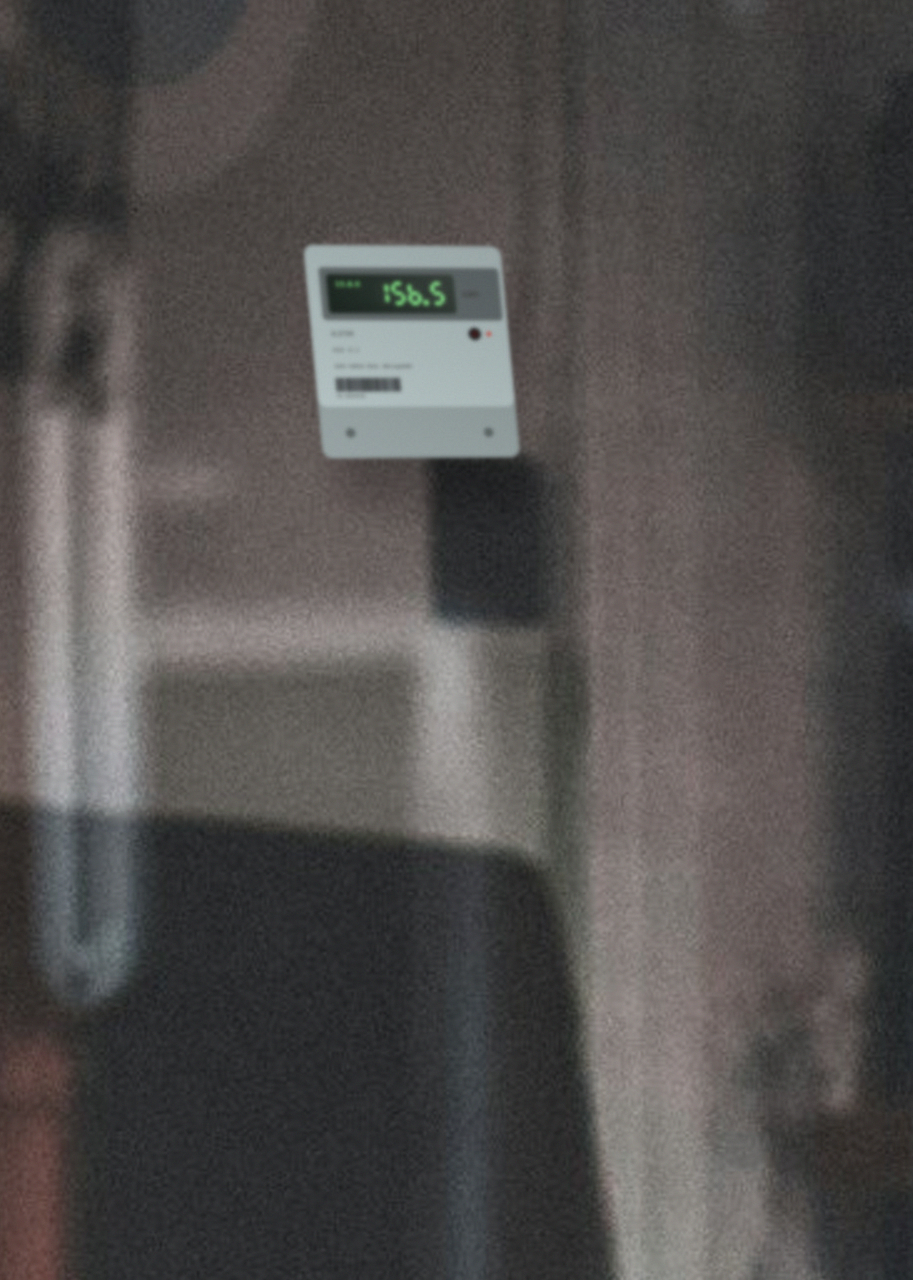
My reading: 156.5kWh
